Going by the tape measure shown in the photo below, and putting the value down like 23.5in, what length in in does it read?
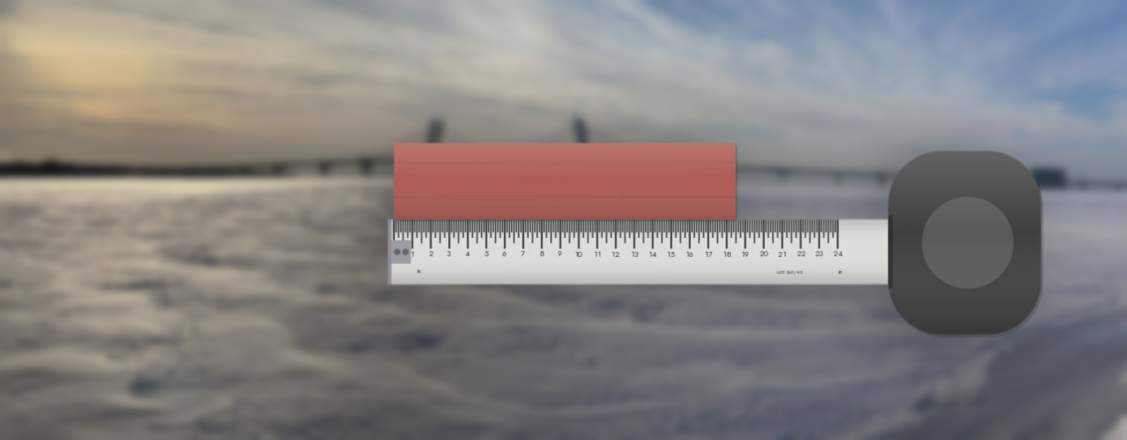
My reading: 18.5in
